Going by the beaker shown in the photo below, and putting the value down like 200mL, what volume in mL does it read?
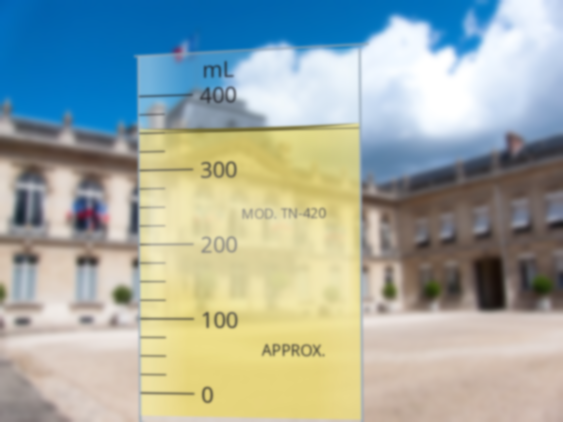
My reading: 350mL
